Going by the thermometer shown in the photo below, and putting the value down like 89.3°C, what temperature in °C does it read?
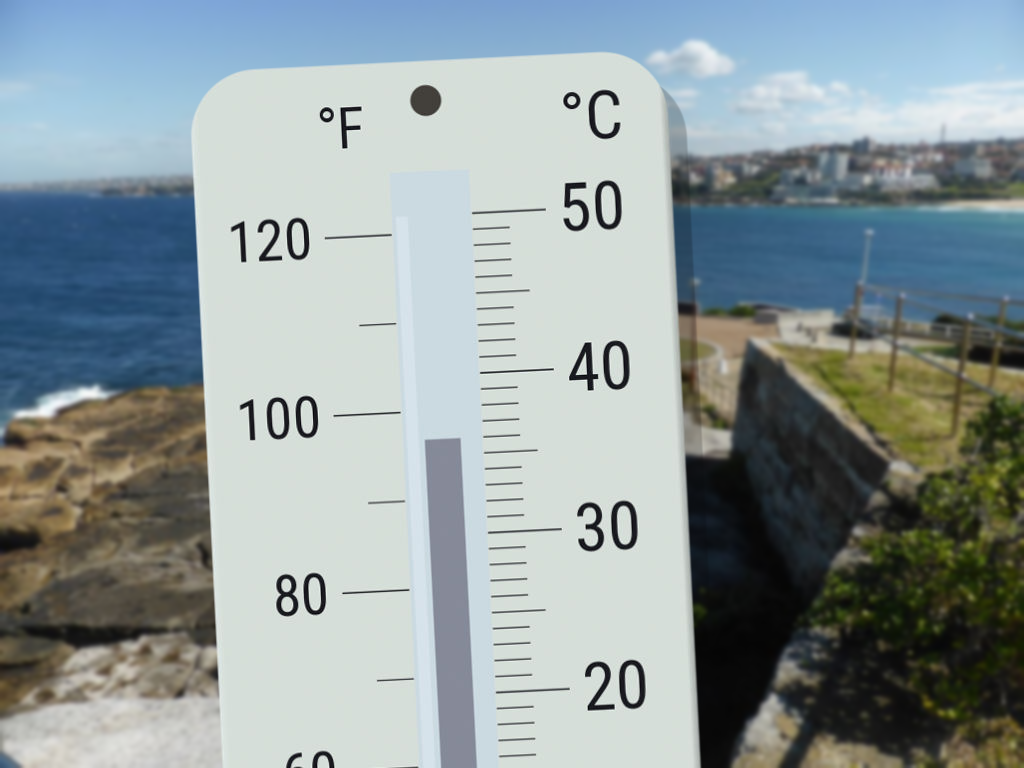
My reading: 36°C
